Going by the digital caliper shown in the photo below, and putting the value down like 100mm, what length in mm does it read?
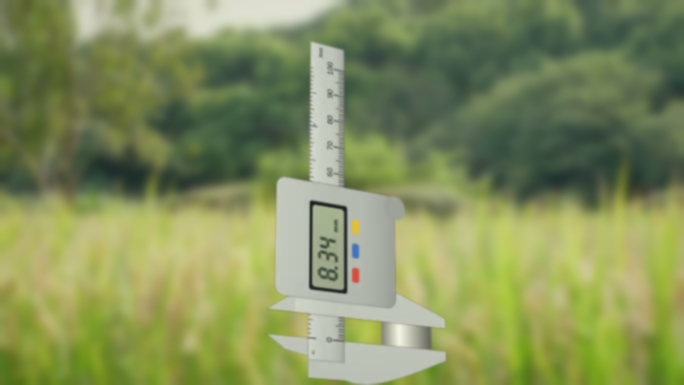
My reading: 8.34mm
